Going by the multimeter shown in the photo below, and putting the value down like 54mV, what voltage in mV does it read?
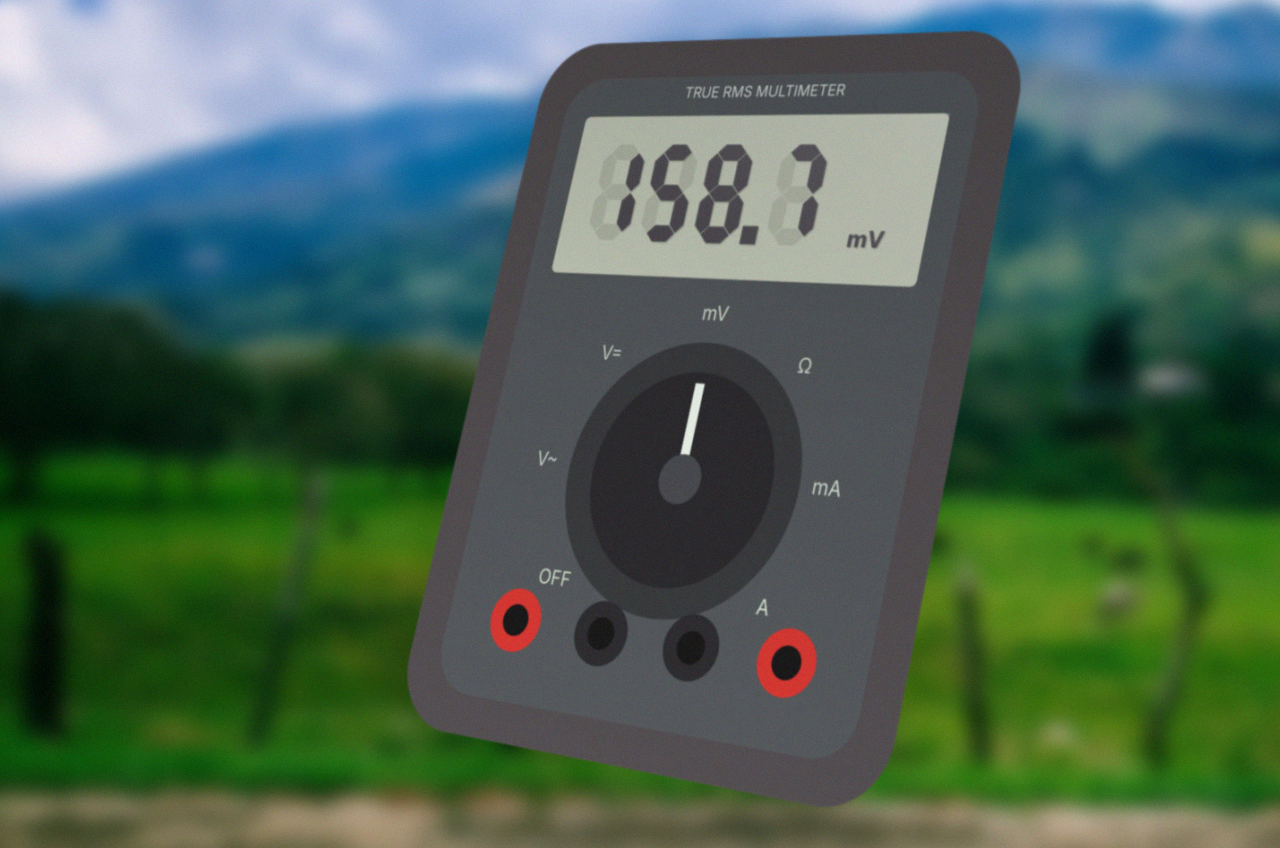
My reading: 158.7mV
